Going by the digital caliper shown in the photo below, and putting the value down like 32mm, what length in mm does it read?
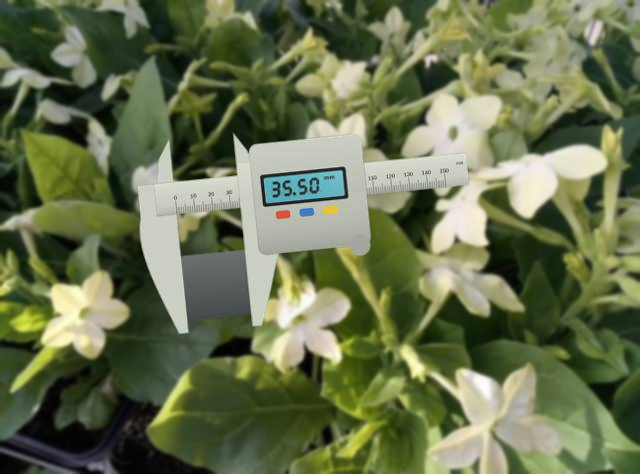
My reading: 35.50mm
